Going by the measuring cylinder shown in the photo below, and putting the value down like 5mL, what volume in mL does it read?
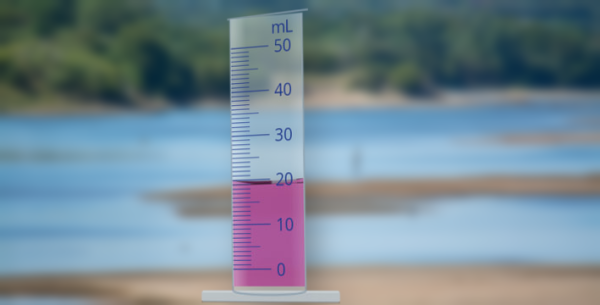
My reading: 19mL
